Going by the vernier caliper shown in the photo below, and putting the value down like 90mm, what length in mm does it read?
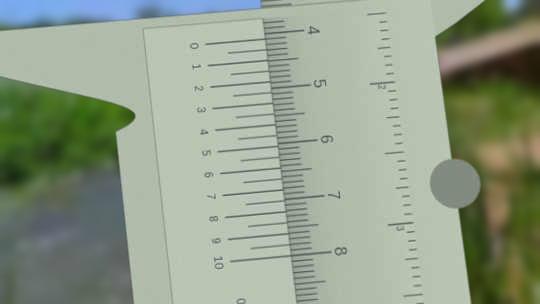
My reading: 41.0mm
